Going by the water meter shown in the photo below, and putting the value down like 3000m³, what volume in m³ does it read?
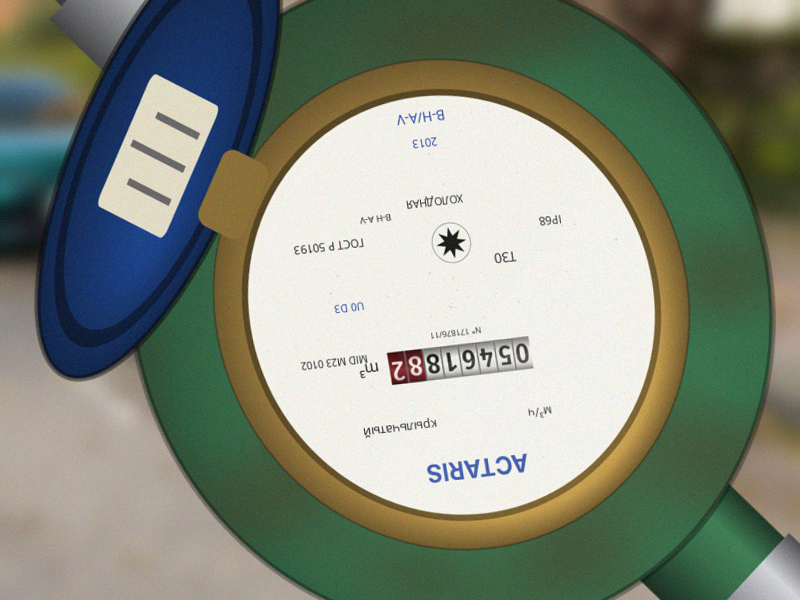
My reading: 54618.82m³
